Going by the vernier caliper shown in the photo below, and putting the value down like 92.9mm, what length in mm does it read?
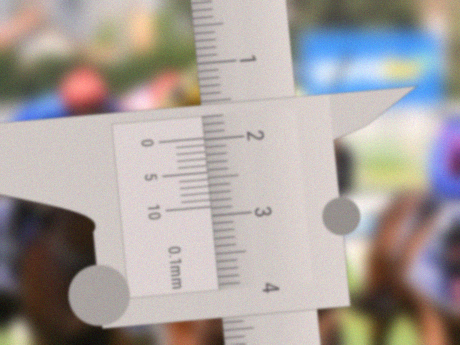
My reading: 19.8mm
